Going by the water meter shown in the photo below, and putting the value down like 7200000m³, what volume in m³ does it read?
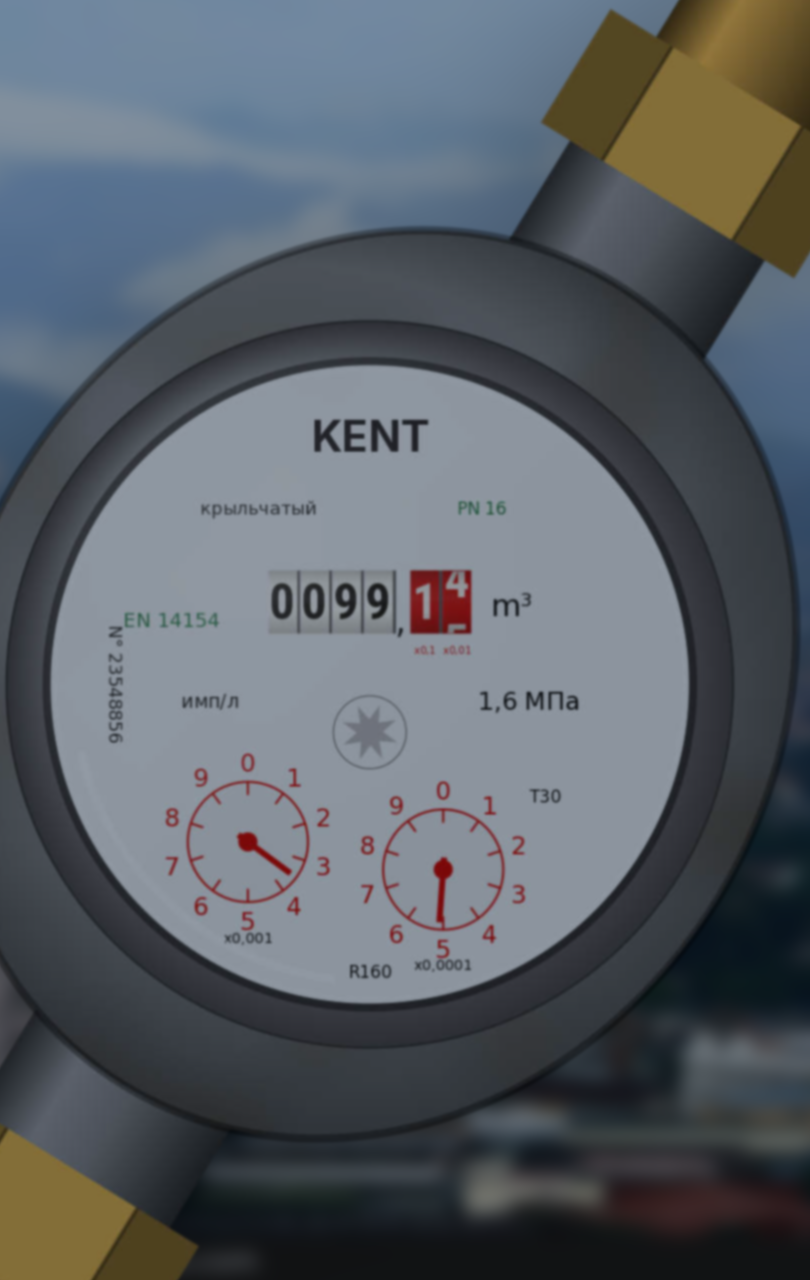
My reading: 99.1435m³
